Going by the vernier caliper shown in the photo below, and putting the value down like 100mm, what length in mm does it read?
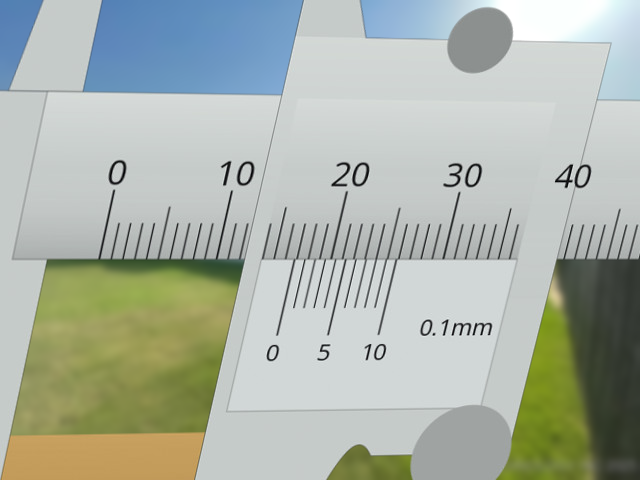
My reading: 16.8mm
